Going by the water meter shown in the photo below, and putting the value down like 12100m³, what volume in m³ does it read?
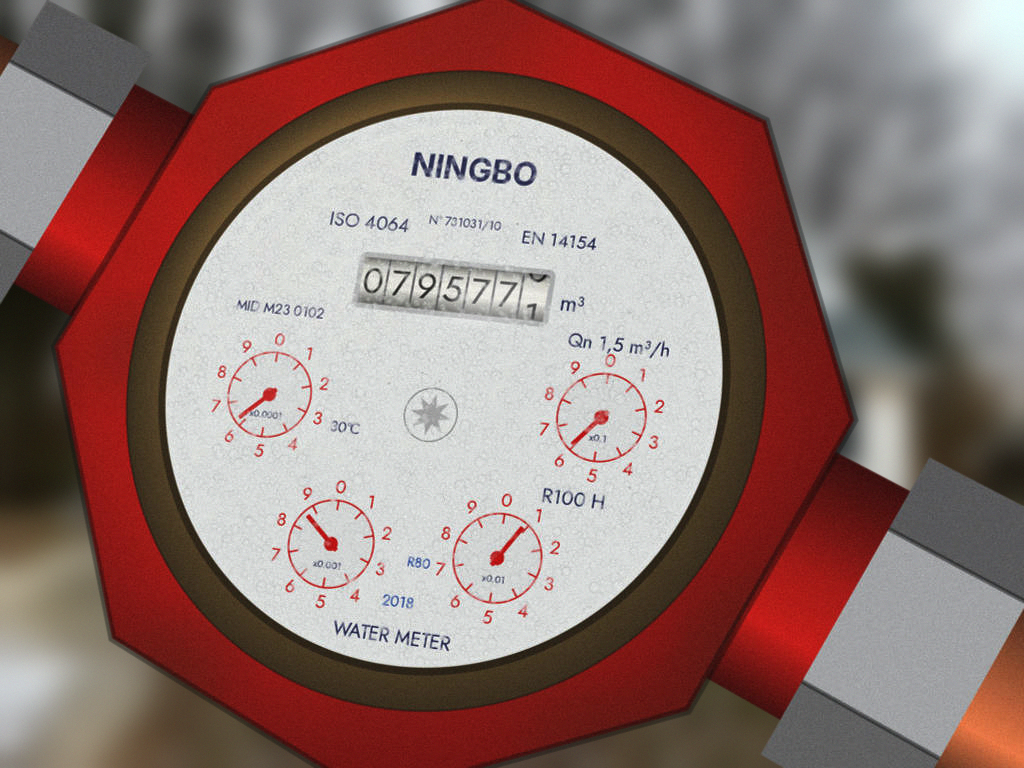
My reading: 795770.6086m³
